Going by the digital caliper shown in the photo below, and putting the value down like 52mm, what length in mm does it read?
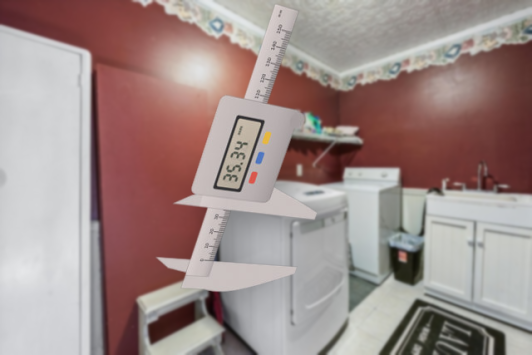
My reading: 35.34mm
